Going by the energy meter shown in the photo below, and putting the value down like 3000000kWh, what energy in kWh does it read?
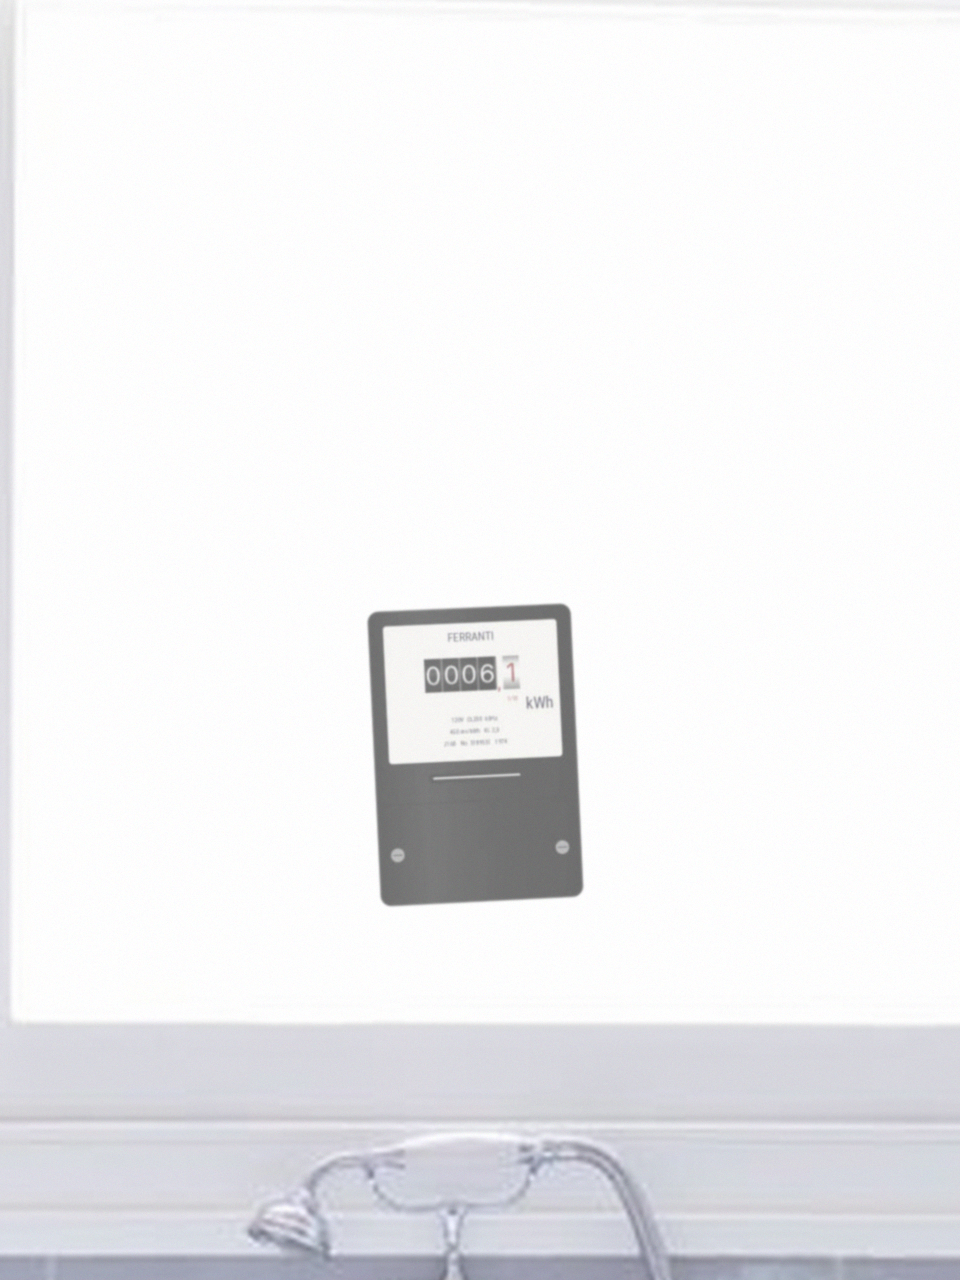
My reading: 6.1kWh
